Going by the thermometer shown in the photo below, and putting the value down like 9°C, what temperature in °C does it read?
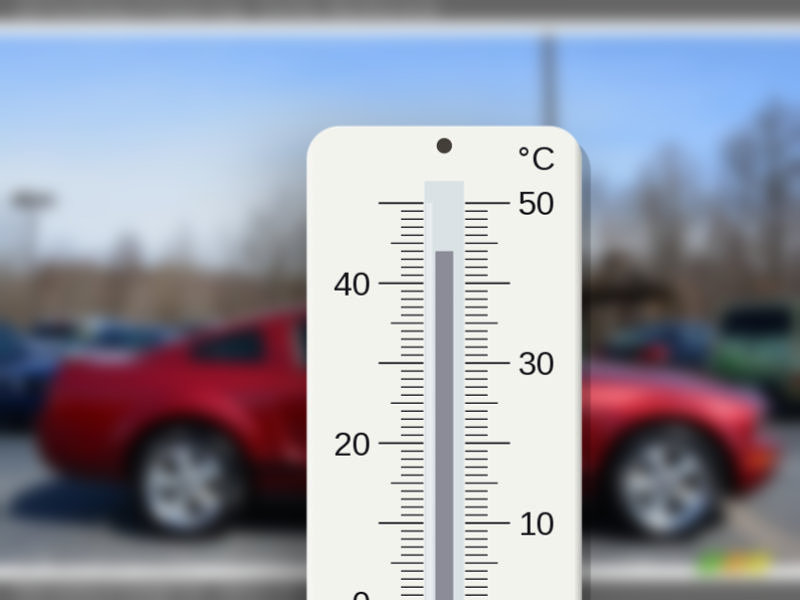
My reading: 44°C
